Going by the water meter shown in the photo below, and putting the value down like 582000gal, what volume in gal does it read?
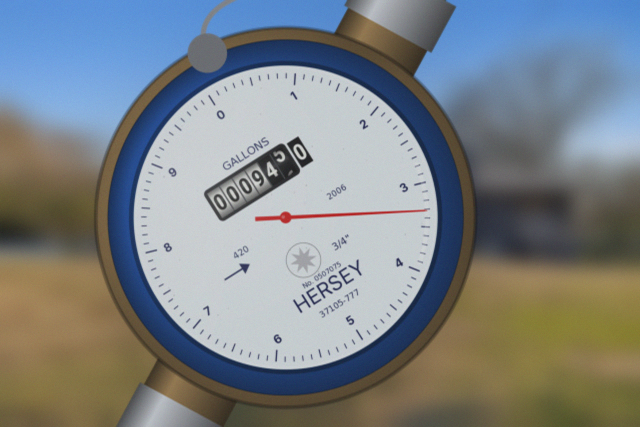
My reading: 9453.3gal
